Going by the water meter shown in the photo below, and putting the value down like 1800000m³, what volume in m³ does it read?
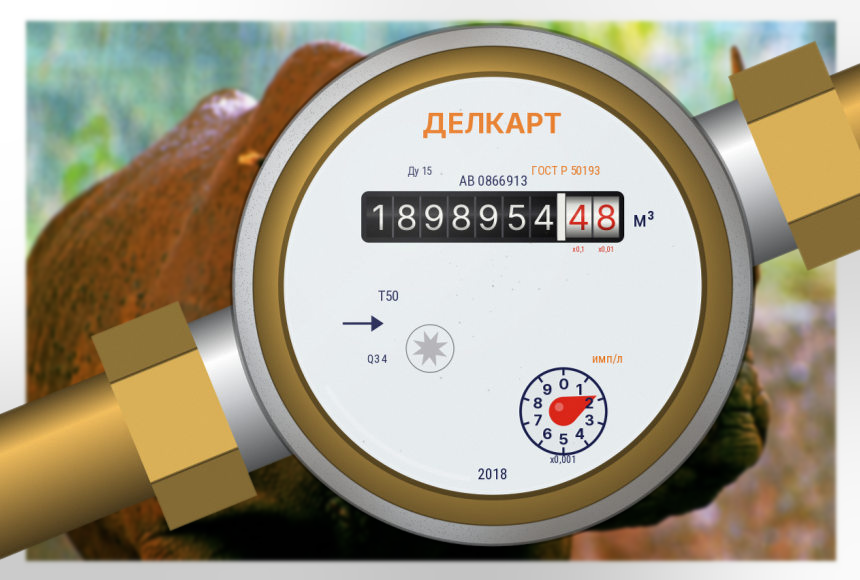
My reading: 1898954.481m³
